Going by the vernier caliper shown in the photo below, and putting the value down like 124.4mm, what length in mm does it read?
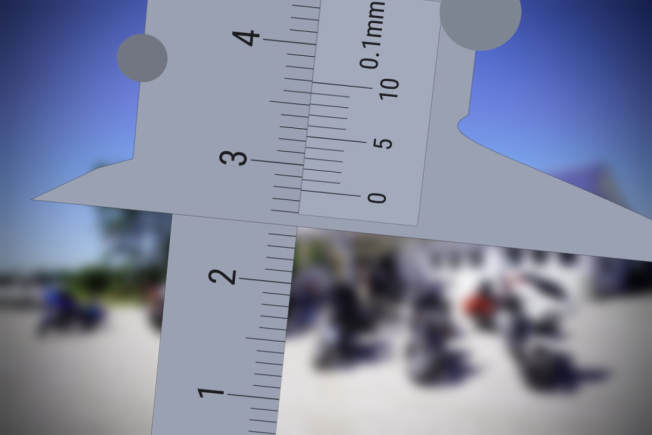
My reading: 27.9mm
